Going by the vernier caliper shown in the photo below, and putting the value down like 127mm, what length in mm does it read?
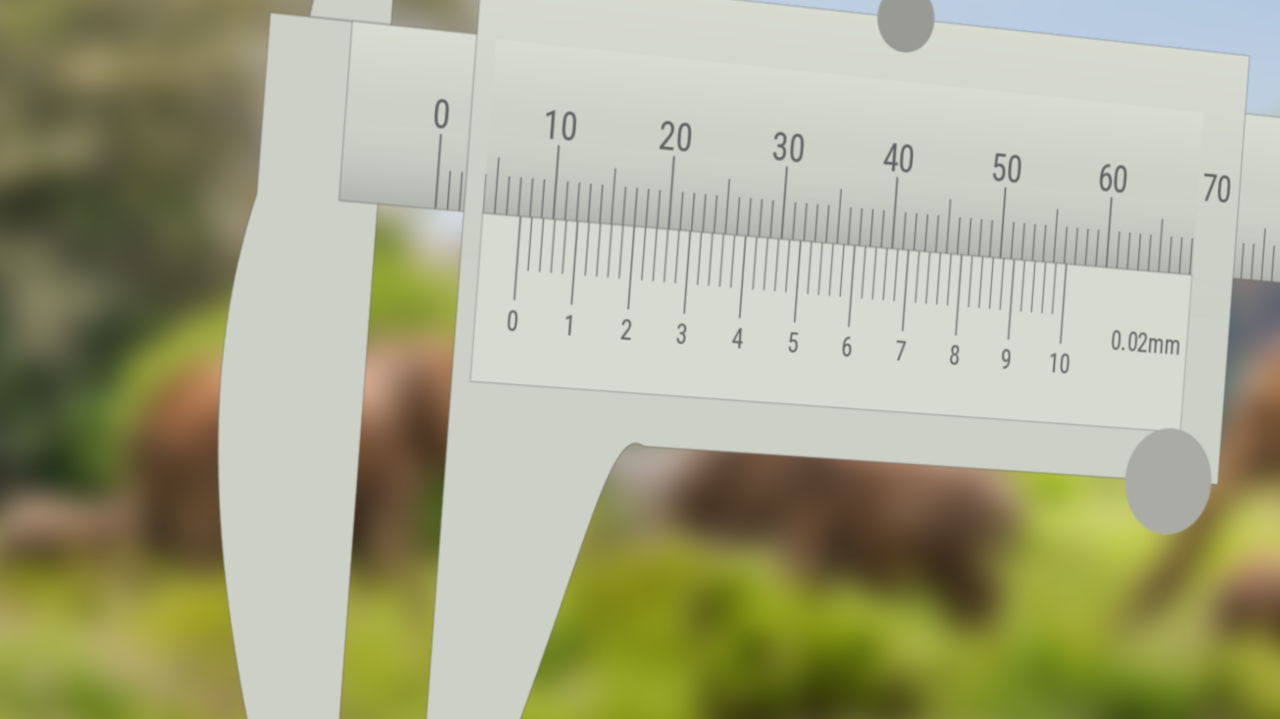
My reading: 7.2mm
